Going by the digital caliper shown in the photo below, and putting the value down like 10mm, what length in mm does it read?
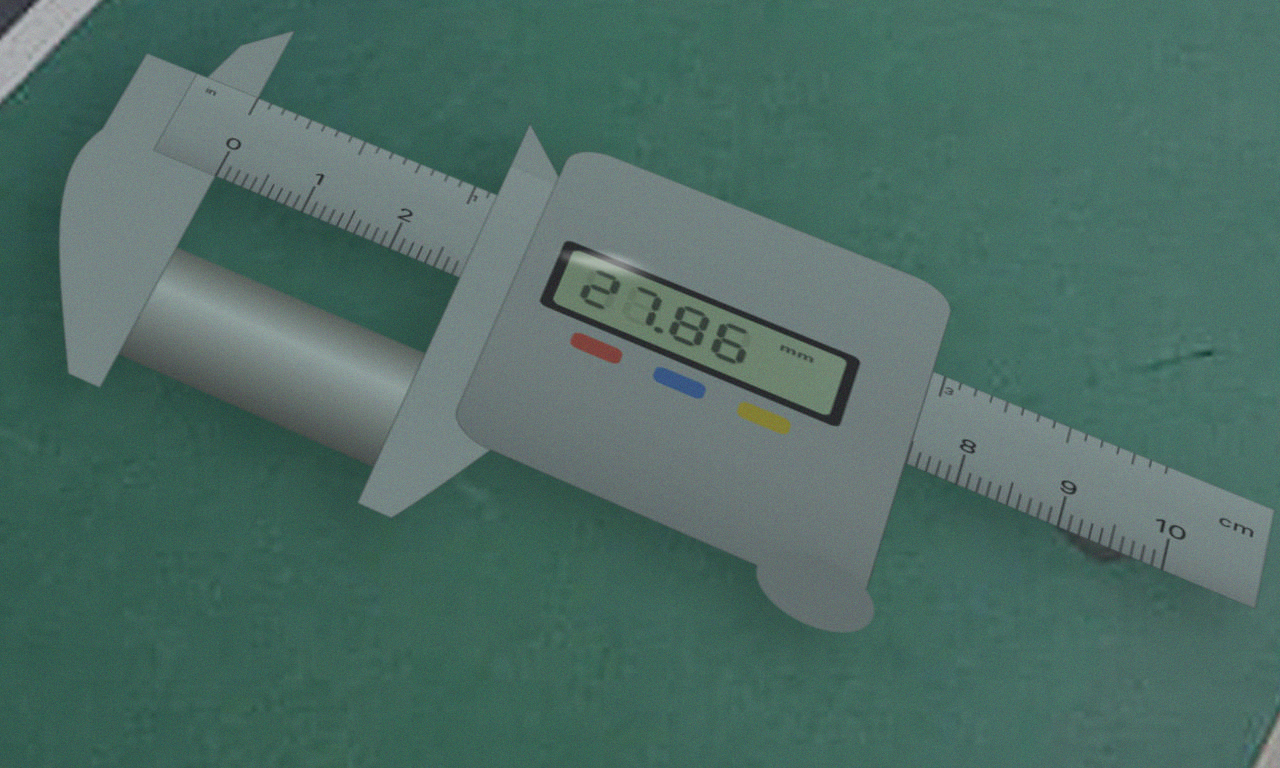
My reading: 27.86mm
